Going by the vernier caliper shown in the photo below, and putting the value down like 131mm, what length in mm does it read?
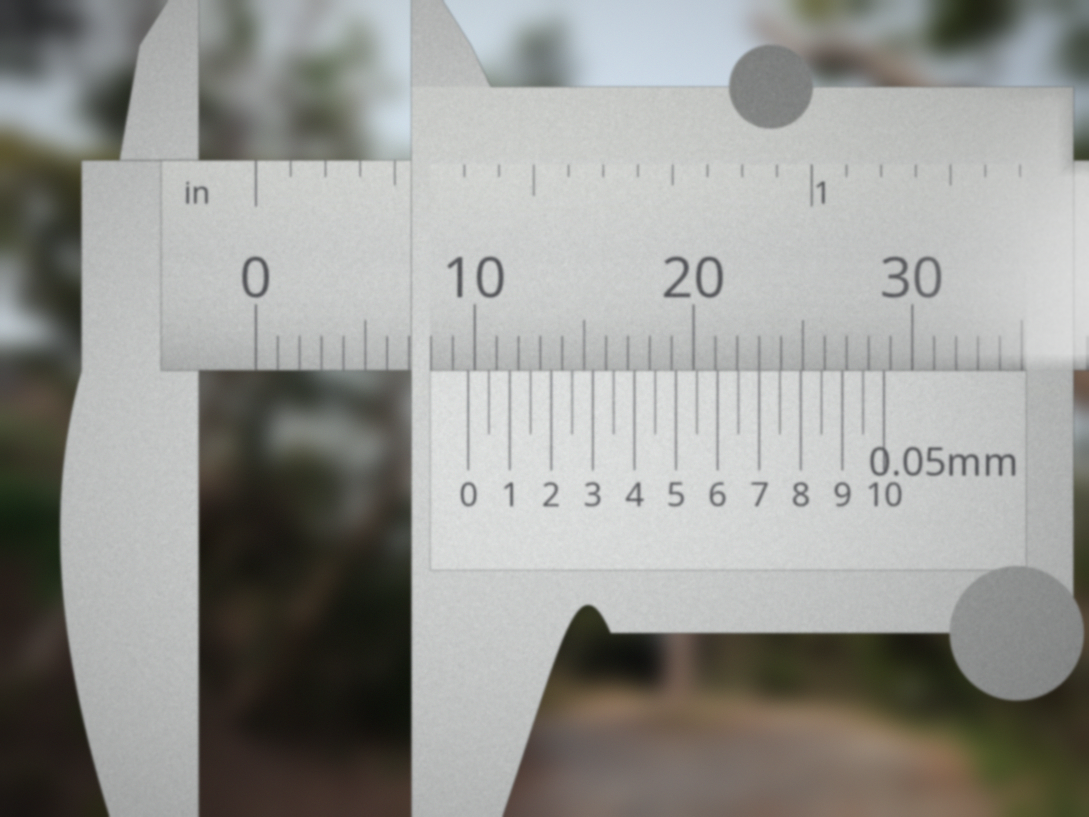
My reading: 9.7mm
